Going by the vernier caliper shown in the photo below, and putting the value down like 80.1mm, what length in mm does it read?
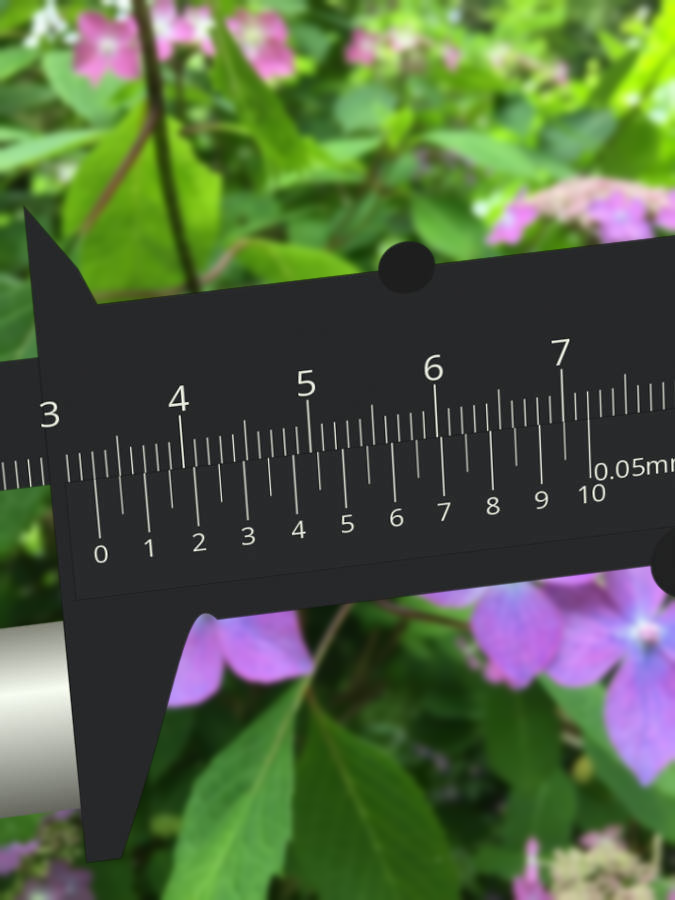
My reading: 33.0mm
